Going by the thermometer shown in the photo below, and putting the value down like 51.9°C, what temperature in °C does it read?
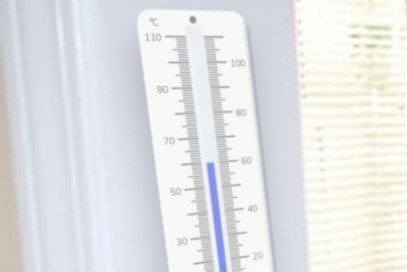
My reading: 60°C
